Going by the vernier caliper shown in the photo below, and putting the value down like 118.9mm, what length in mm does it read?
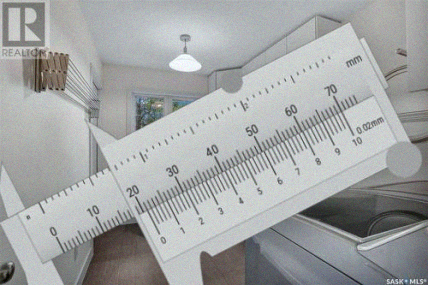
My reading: 21.0mm
